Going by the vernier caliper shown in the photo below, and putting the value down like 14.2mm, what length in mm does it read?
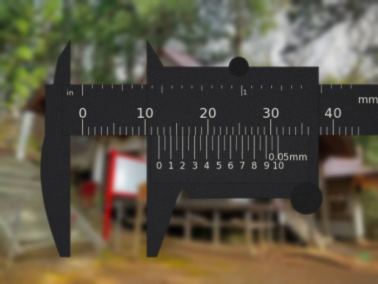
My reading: 12.2mm
